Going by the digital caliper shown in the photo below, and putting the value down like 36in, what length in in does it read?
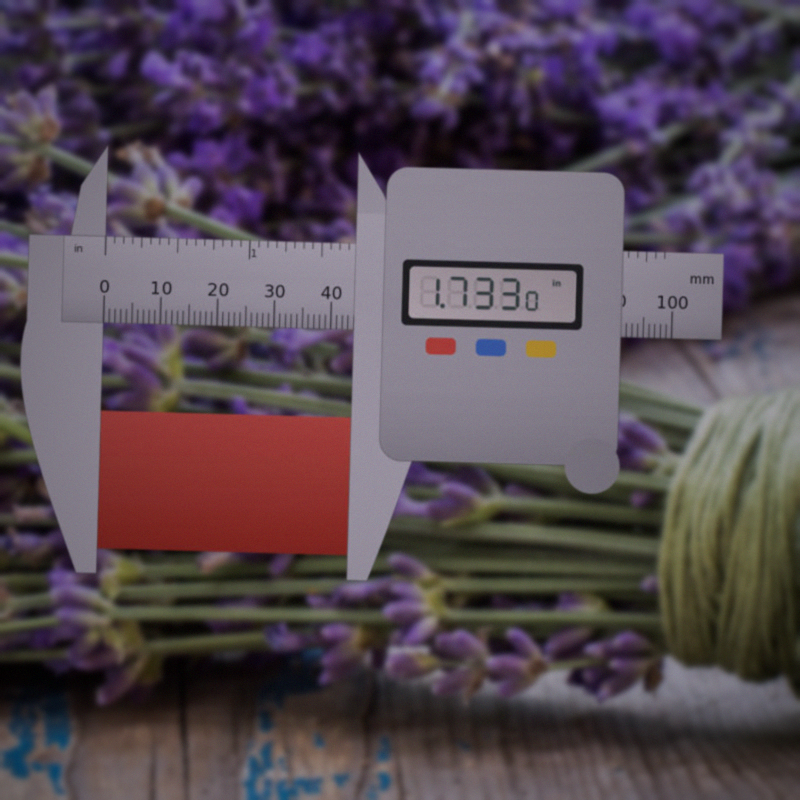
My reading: 1.7330in
